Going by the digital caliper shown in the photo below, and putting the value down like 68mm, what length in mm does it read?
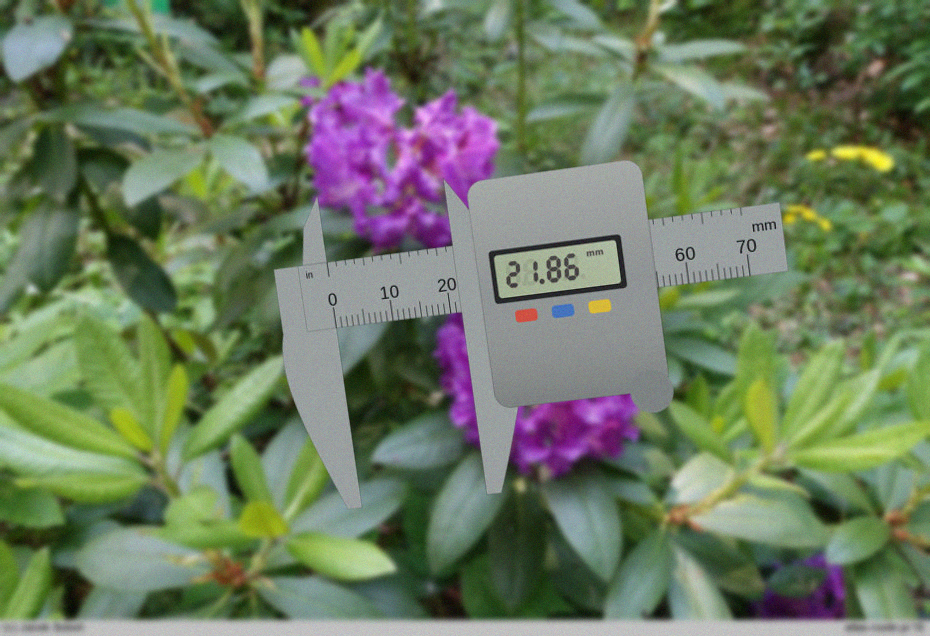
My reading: 21.86mm
